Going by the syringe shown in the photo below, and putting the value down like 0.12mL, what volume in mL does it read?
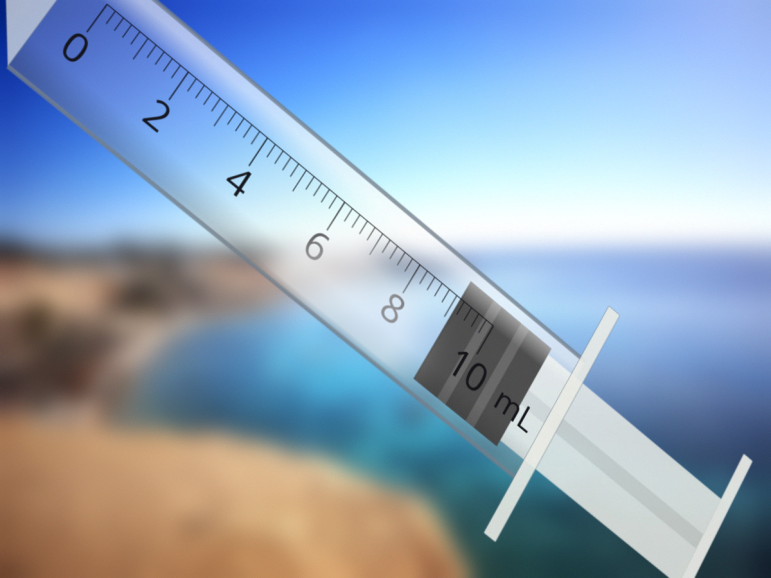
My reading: 9.1mL
